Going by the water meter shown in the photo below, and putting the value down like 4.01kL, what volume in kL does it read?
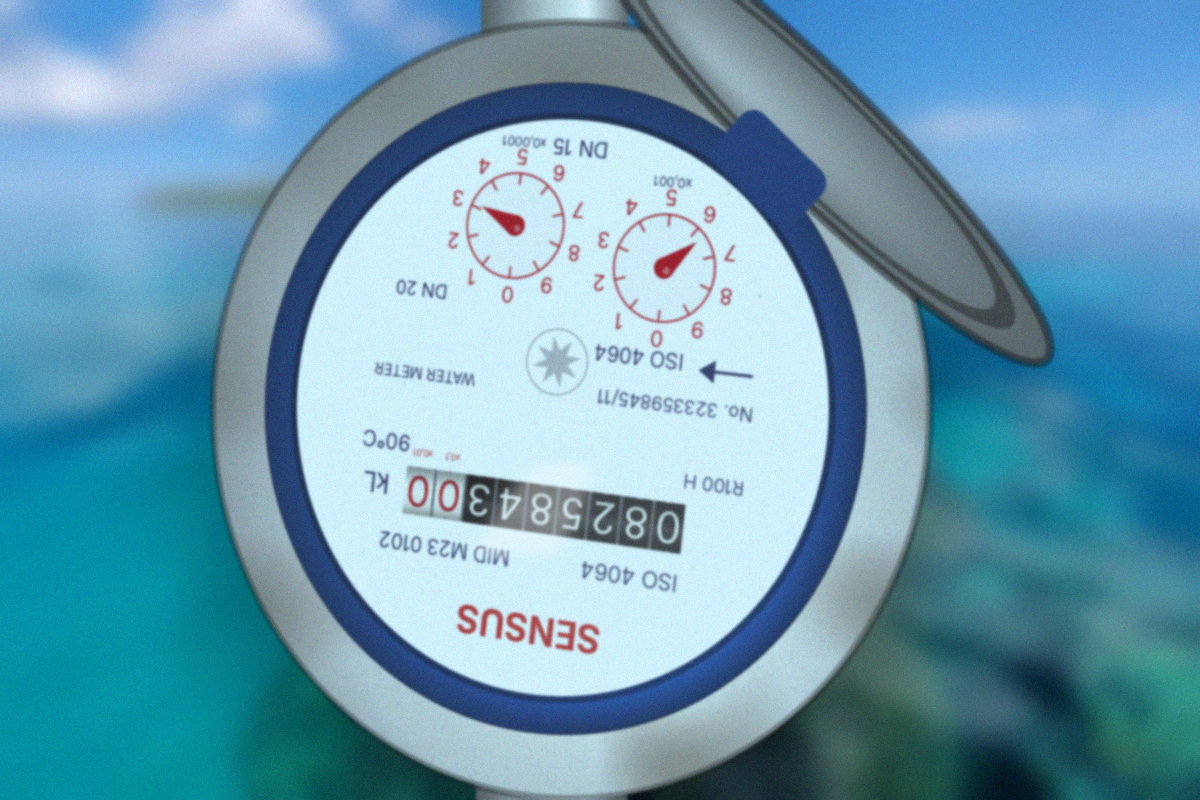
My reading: 825843.0063kL
